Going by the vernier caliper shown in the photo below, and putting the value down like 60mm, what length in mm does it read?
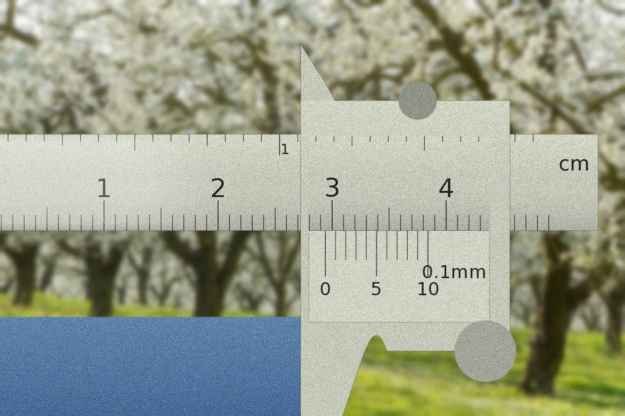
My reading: 29.4mm
